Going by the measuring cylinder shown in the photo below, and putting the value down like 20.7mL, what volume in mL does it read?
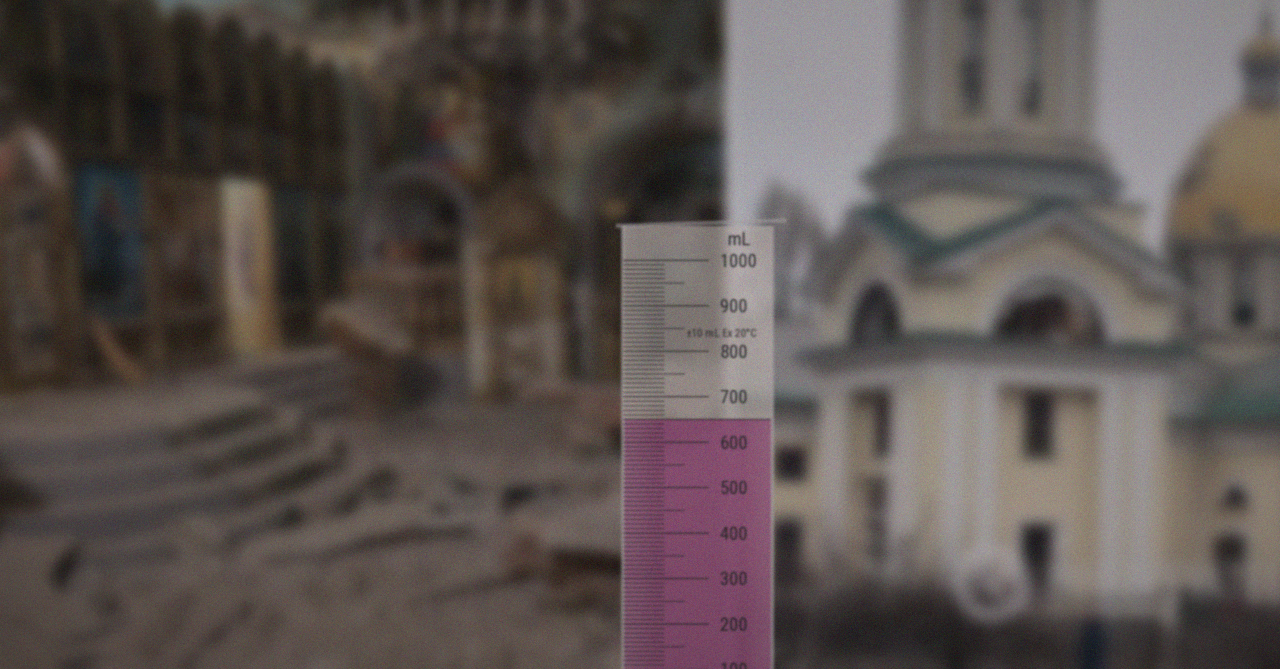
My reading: 650mL
